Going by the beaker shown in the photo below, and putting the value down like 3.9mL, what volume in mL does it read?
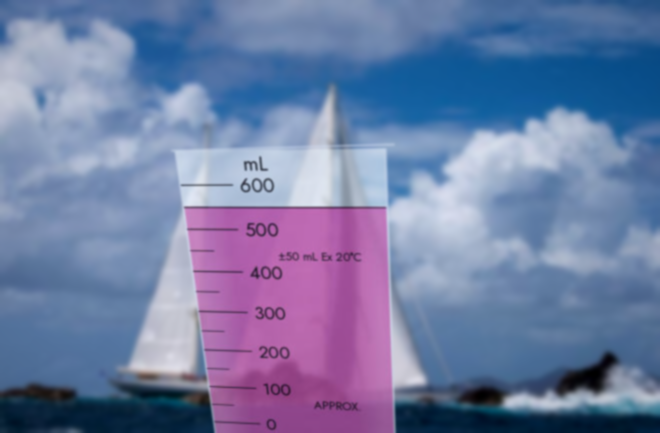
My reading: 550mL
